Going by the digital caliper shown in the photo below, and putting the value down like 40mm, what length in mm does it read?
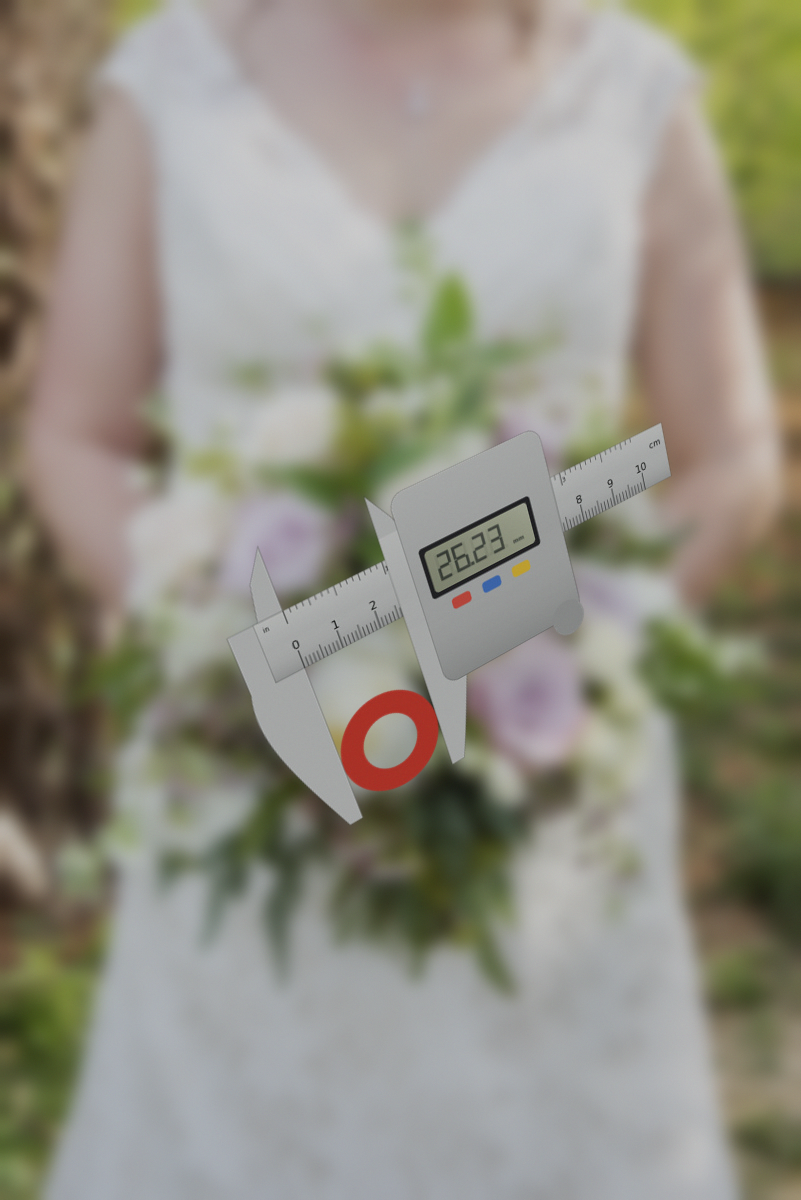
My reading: 26.23mm
